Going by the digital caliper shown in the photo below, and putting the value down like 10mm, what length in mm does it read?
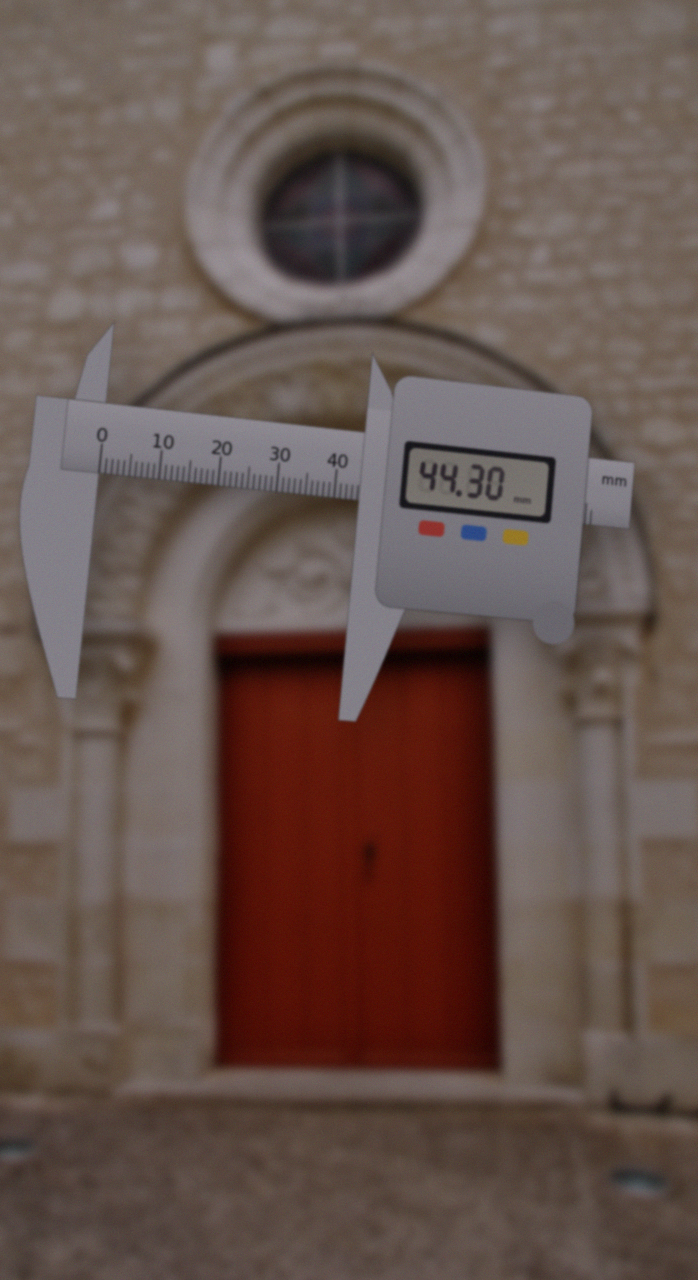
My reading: 44.30mm
